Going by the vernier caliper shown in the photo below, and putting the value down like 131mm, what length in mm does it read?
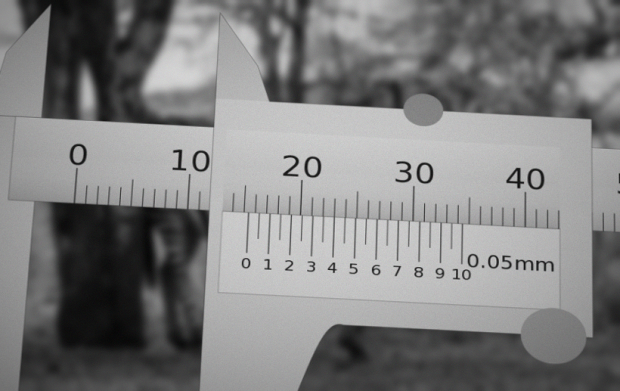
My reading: 15.4mm
